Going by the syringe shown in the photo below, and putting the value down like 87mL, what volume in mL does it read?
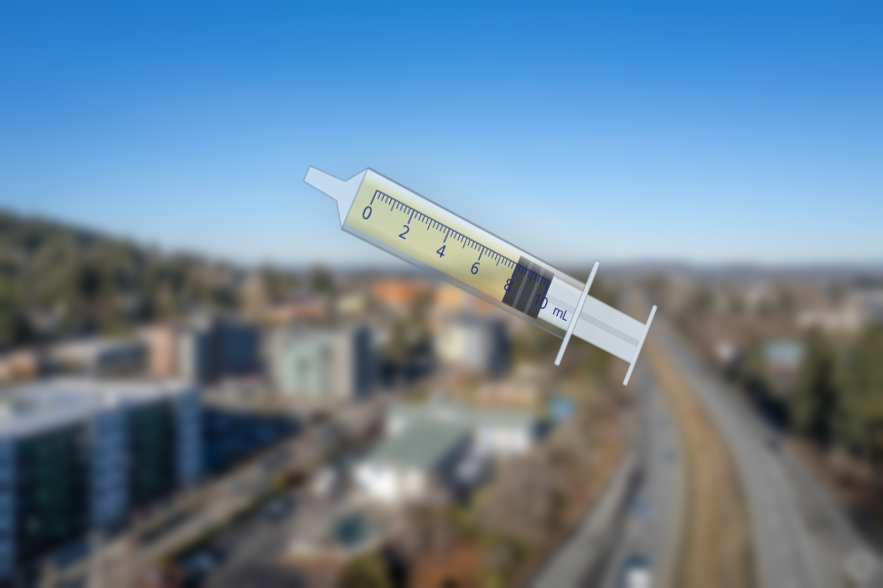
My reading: 8mL
